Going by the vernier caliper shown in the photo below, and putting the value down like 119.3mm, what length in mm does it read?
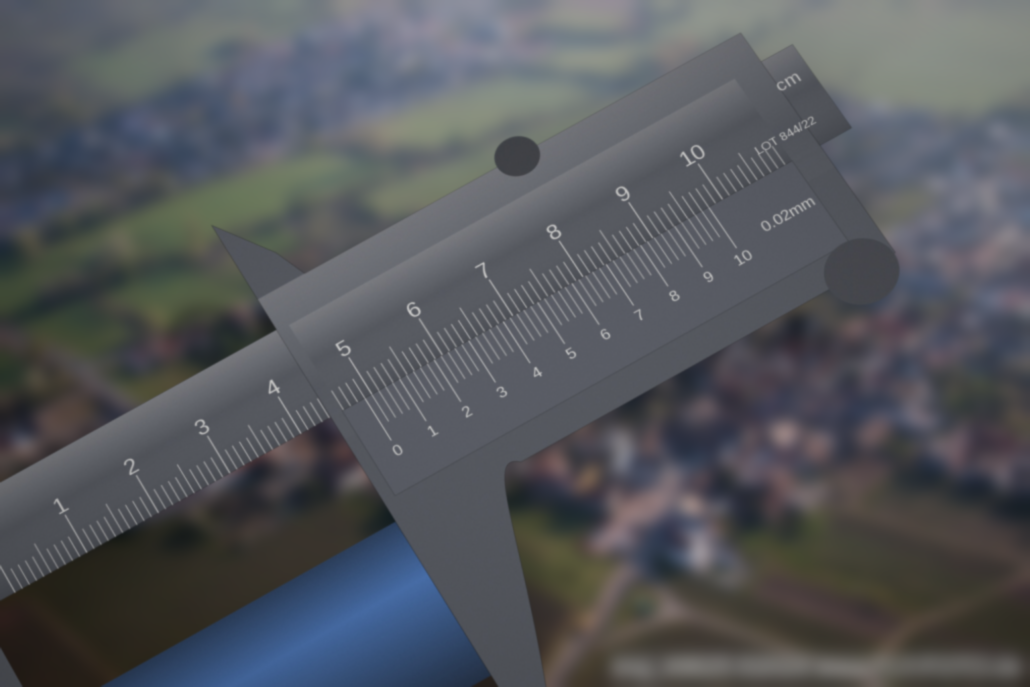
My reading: 49.0mm
